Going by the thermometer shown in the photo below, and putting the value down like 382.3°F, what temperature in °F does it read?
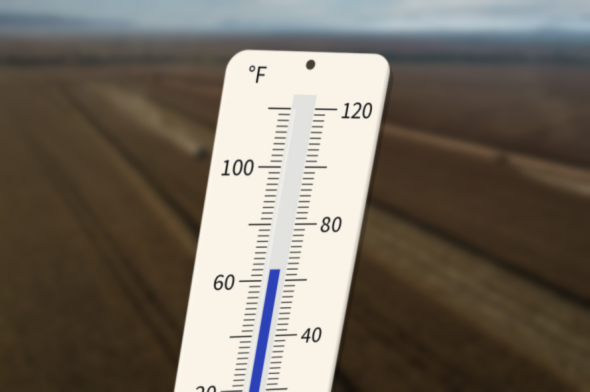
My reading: 64°F
